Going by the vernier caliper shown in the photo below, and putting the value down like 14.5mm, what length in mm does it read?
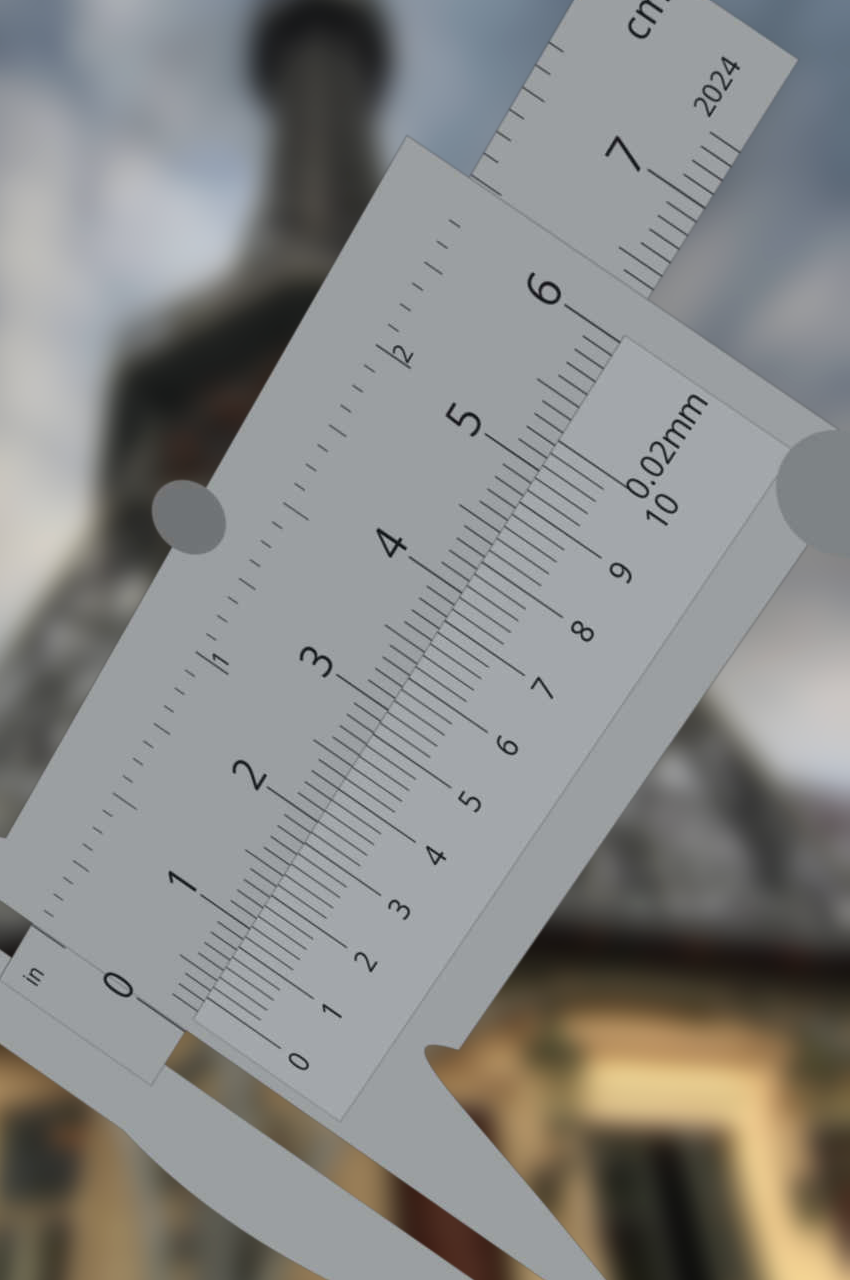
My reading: 3.4mm
